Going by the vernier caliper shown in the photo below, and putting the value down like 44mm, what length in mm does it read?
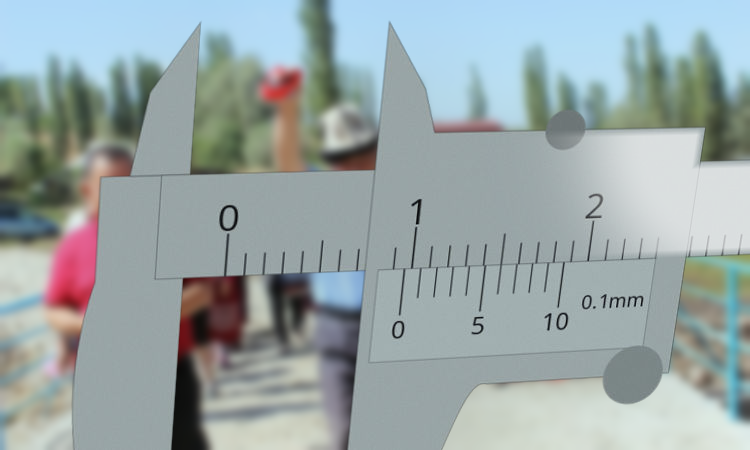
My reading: 9.6mm
